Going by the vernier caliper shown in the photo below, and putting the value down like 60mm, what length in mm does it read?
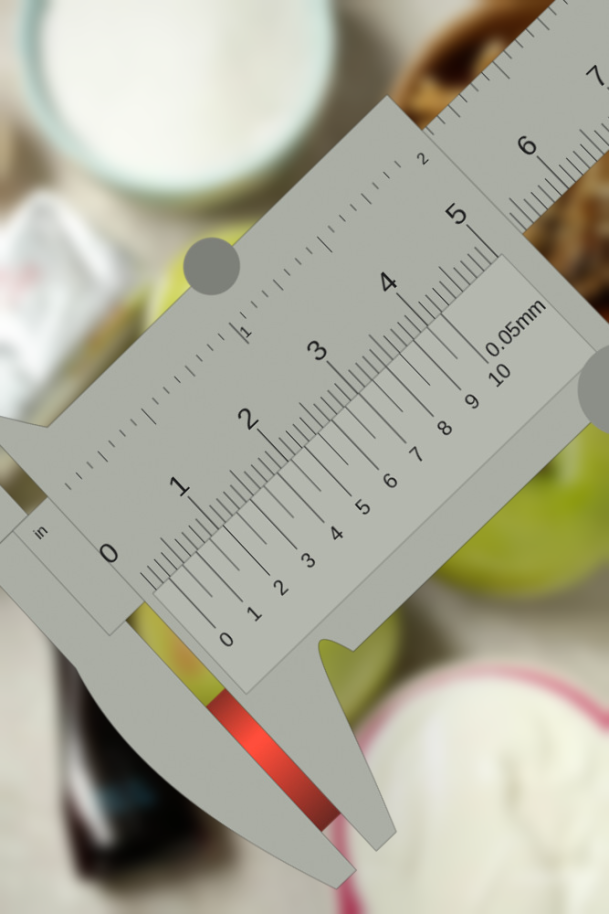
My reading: 2.8mm
